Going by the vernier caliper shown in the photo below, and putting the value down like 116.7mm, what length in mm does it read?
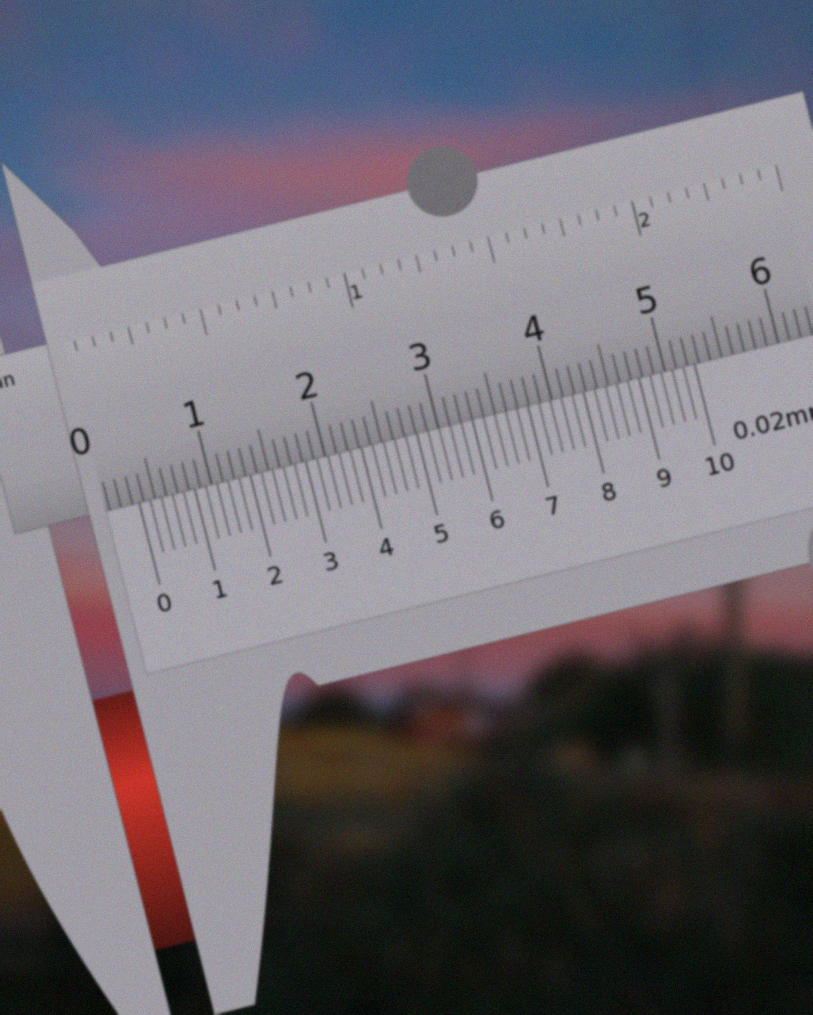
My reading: 3.6mm
